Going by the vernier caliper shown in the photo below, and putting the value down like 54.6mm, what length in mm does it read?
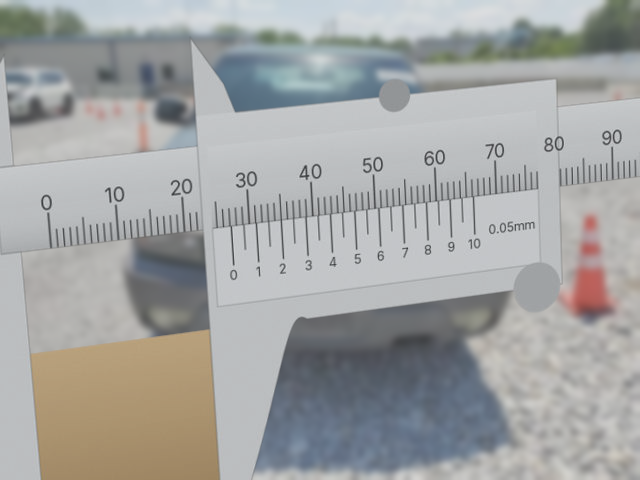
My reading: 27.2mm
